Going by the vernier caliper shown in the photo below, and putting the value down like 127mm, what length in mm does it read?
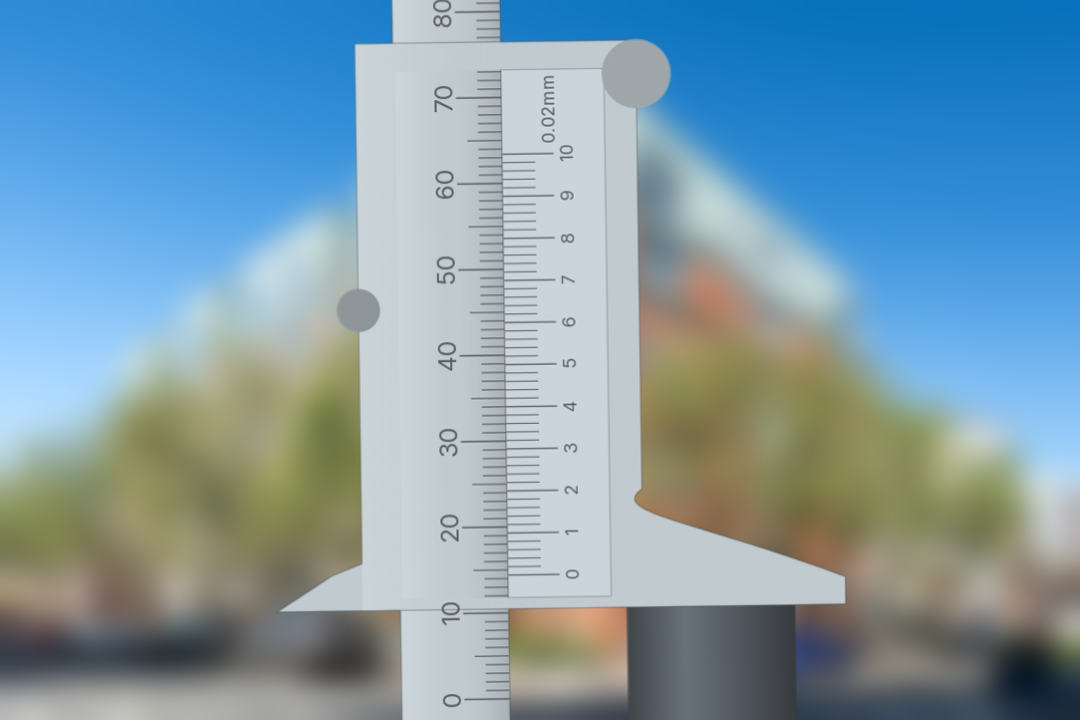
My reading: 14.4mm
